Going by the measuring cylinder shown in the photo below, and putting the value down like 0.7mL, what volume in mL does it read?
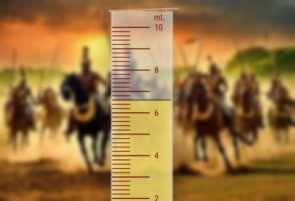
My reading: 6.6mL
